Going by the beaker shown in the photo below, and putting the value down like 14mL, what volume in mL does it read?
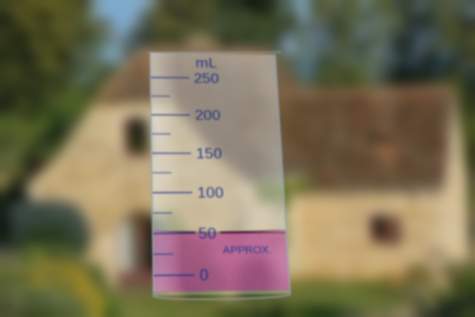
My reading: 50mL
